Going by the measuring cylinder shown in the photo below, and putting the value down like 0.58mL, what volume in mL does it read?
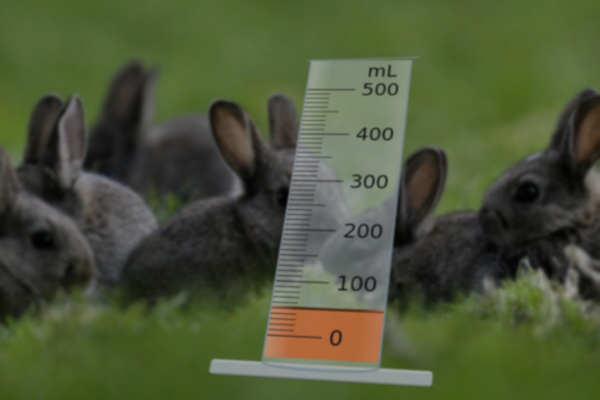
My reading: 50mL
